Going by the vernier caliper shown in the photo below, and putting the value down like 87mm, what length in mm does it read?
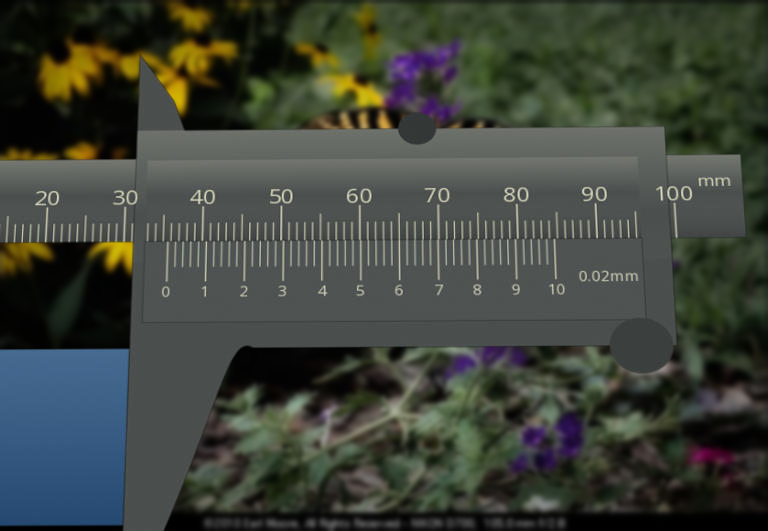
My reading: 35.6mm
